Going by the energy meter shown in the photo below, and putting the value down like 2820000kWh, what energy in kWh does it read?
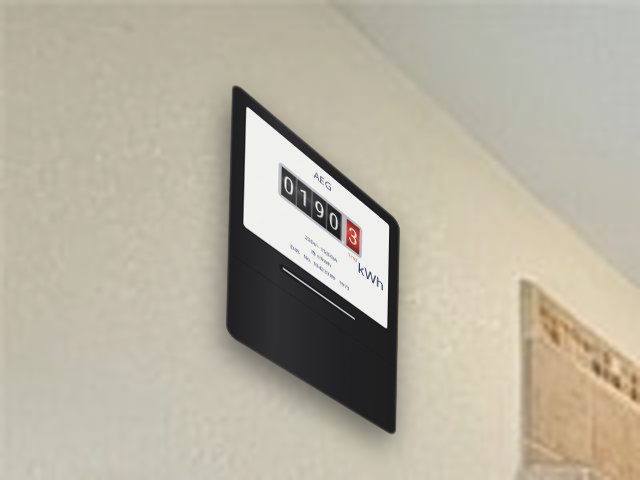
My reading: 190.3kWh
